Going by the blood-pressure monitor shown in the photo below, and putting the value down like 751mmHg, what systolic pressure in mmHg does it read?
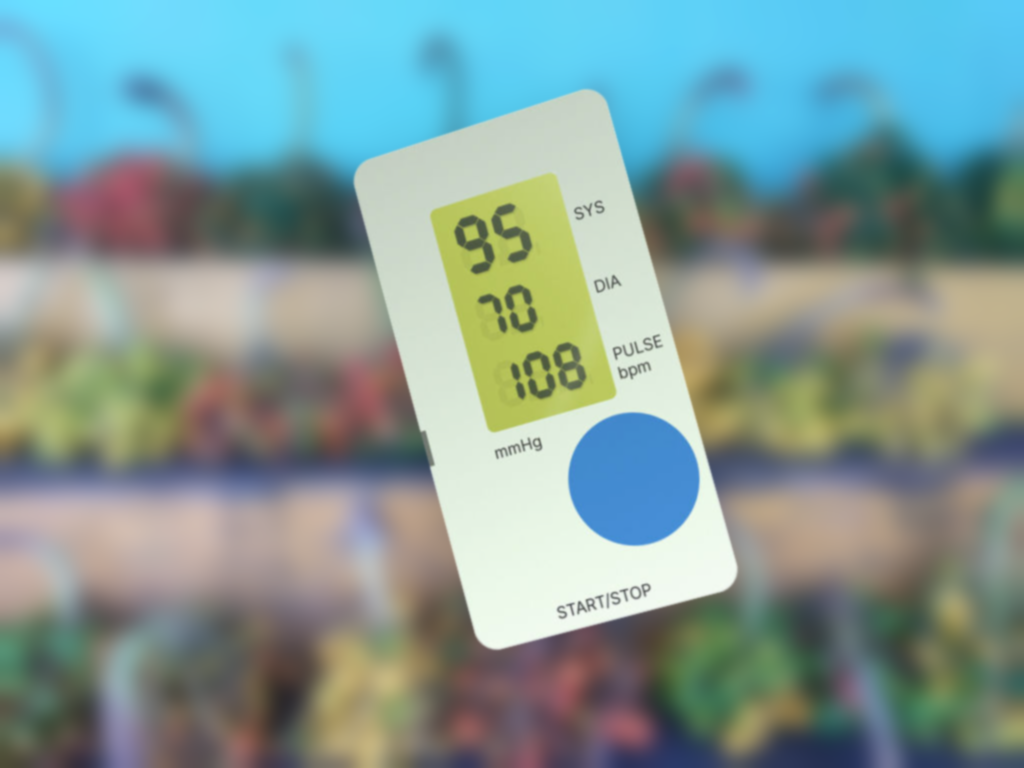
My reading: 95mmHg
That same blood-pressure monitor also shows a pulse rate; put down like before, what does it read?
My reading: 108bpm
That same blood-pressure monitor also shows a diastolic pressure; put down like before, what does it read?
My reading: 70mmHg
